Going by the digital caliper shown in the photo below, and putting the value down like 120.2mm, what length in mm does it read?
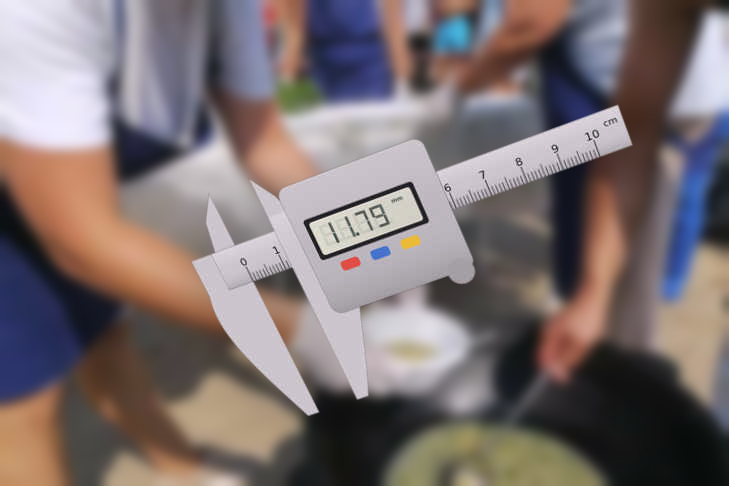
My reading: 11.79mm
